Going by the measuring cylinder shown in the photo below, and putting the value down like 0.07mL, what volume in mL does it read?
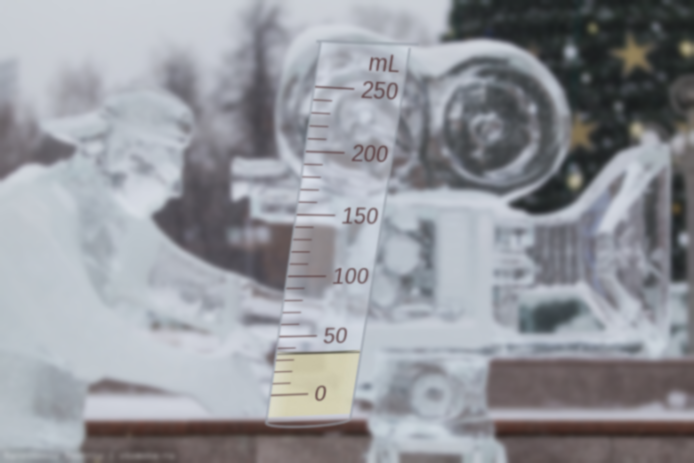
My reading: 35mL
